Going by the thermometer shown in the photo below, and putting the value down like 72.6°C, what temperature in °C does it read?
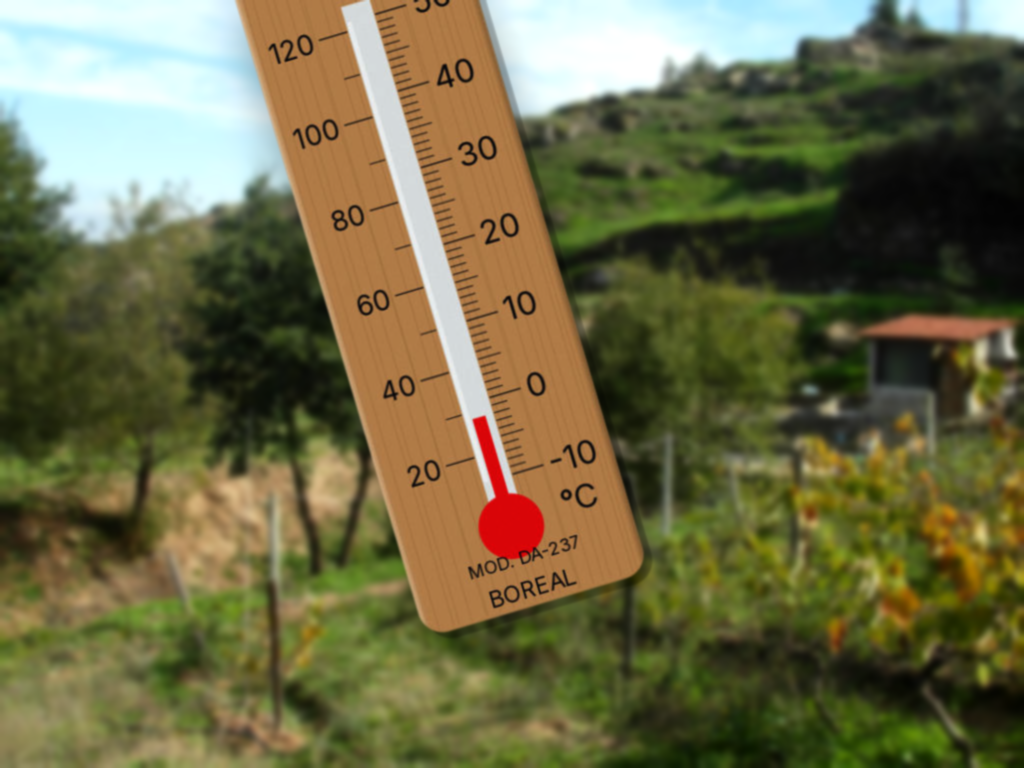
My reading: -2°C
